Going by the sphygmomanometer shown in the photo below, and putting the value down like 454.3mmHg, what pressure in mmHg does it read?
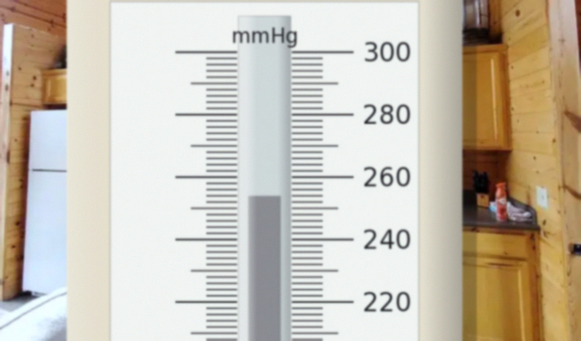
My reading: 254mmHg
